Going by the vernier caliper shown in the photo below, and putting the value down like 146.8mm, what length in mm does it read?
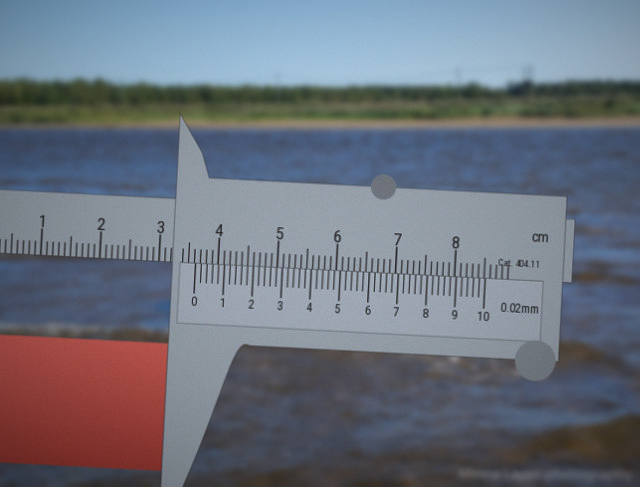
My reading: 36.2mm
